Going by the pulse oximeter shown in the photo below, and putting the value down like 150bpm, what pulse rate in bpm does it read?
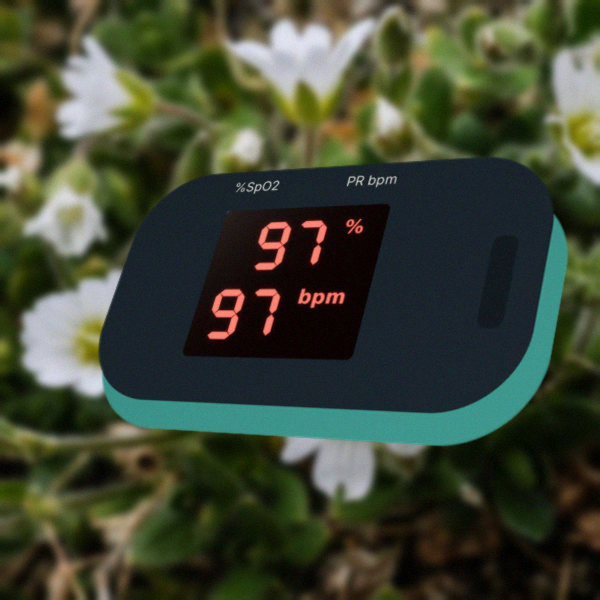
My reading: 97bpm
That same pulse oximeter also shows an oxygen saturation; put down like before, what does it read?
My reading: 97%
